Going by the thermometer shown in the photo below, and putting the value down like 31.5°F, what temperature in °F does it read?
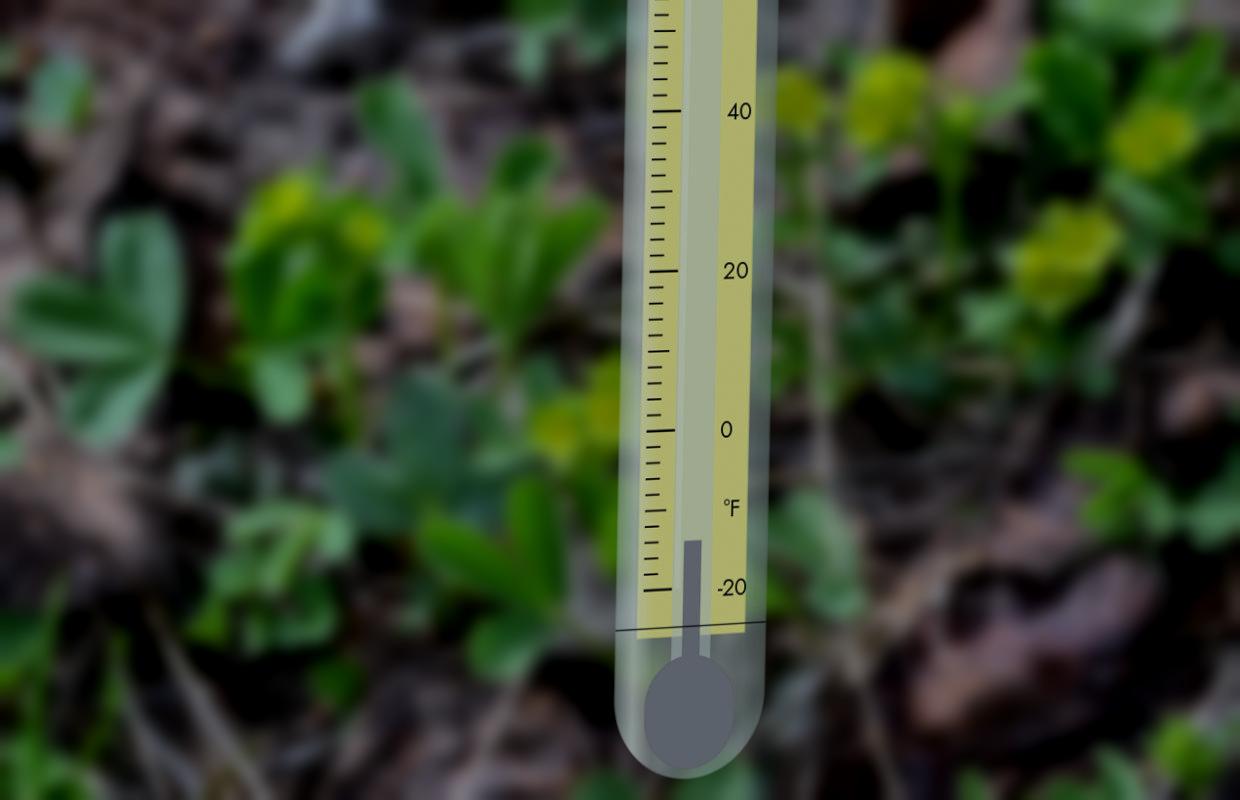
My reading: -14°F
